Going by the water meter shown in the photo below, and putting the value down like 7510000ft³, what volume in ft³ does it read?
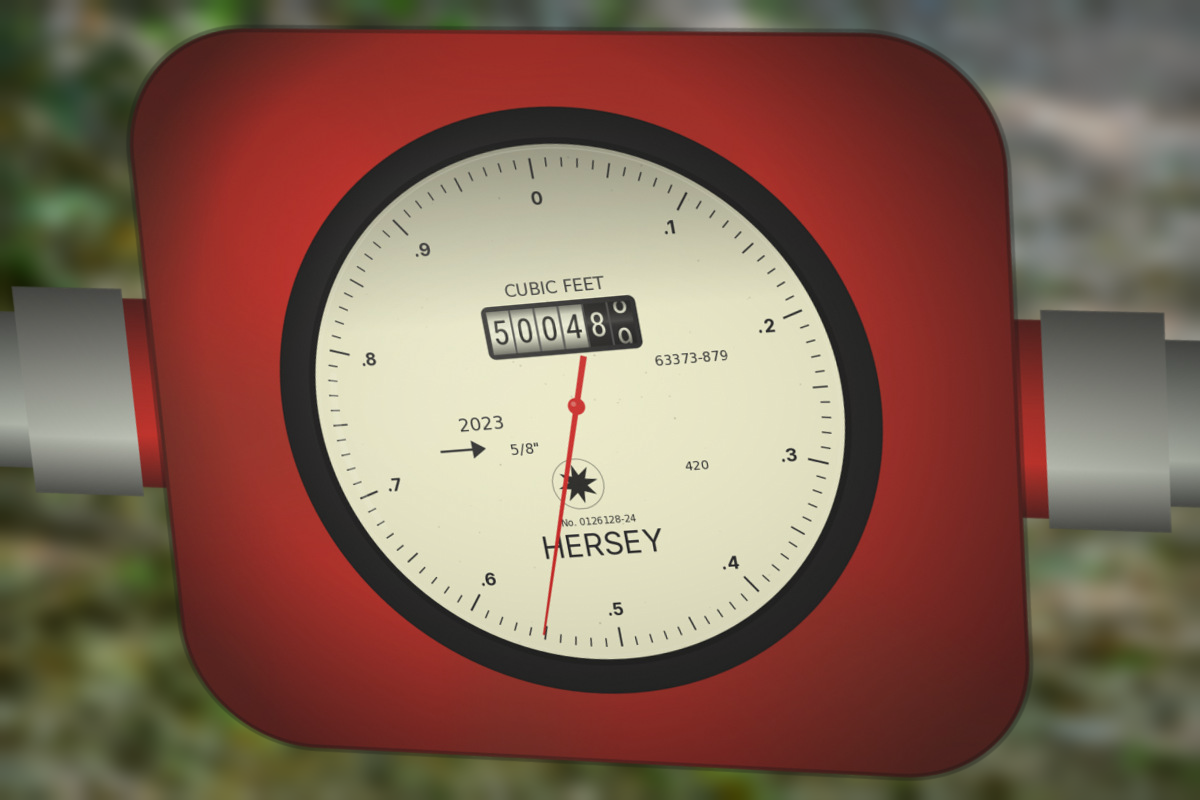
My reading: 500488.55ft³
